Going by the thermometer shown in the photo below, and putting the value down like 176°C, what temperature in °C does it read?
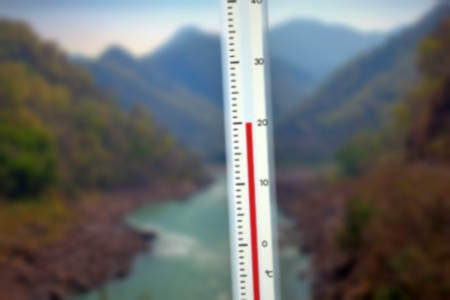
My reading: 20°C
